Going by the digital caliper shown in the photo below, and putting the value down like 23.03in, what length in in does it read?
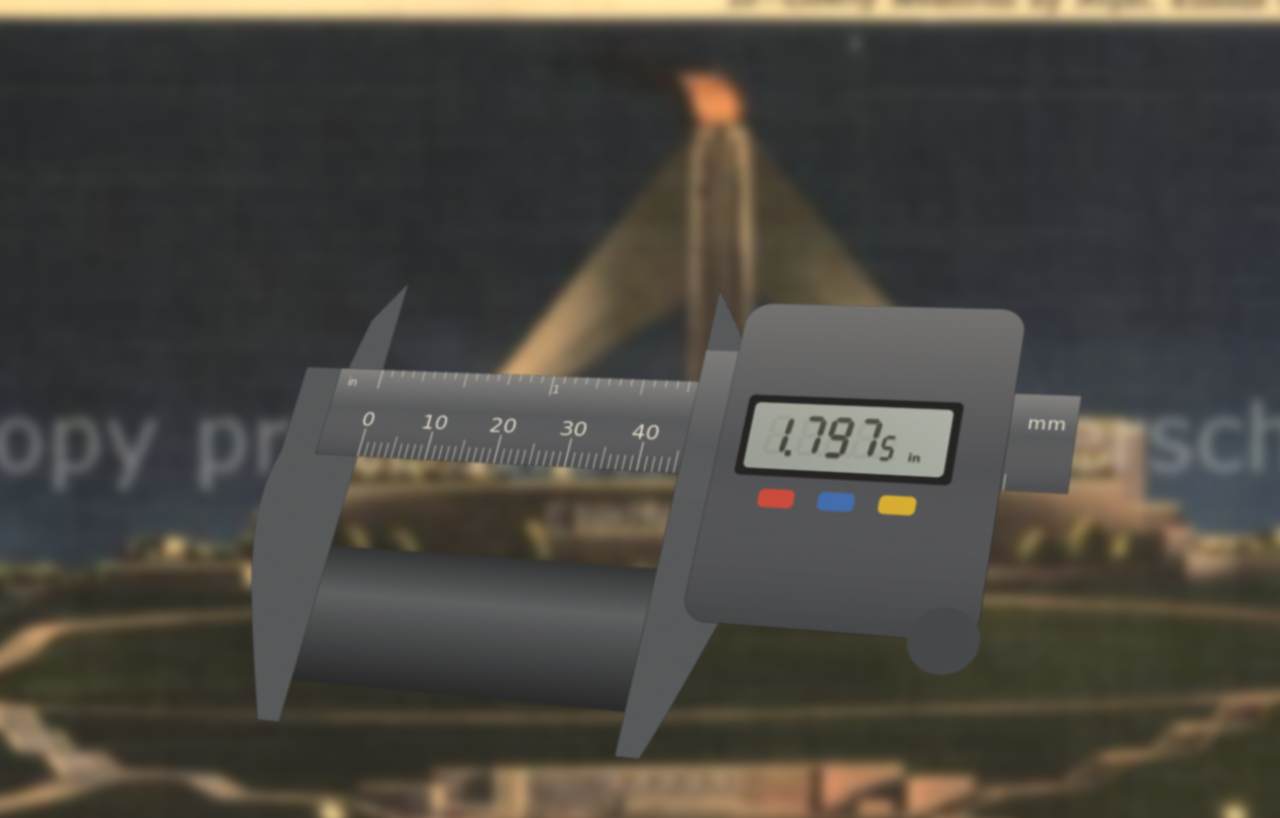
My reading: 1.7975in
